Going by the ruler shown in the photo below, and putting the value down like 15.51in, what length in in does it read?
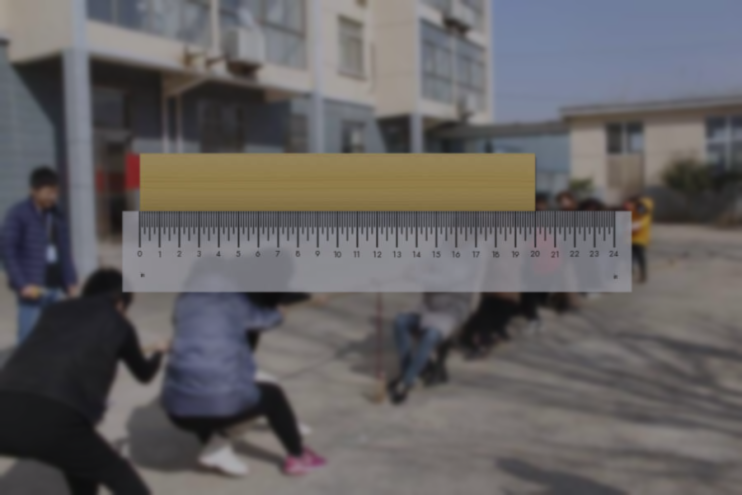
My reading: 20in
